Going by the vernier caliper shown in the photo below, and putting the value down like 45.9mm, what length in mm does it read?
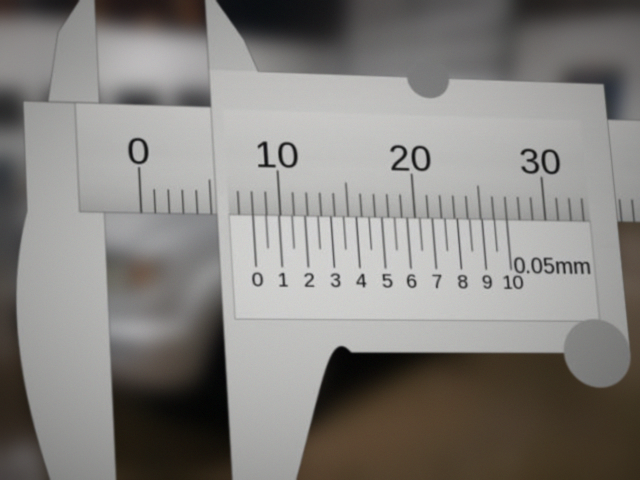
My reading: 8.0mm
